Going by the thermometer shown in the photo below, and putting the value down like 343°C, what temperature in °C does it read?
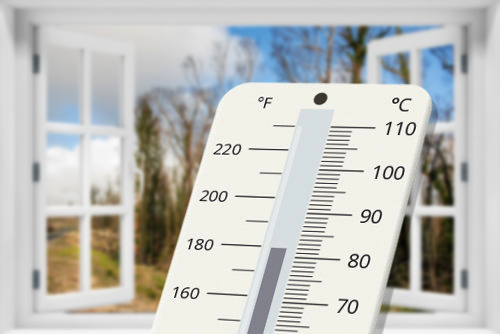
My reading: 82°C
